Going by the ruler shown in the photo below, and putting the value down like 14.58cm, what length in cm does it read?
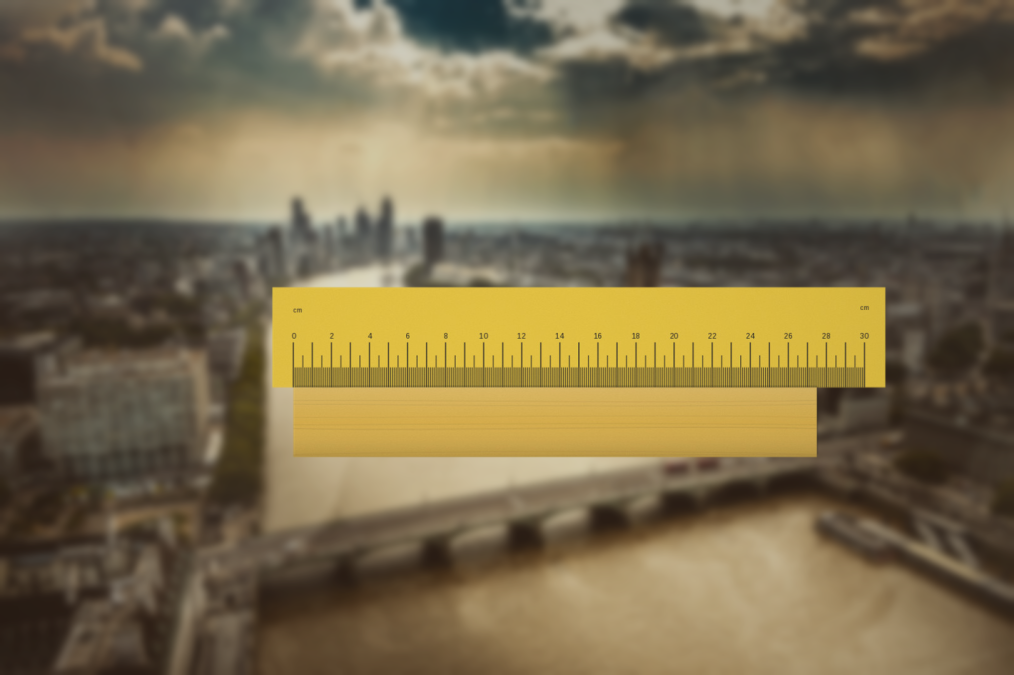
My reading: 27.5cm
